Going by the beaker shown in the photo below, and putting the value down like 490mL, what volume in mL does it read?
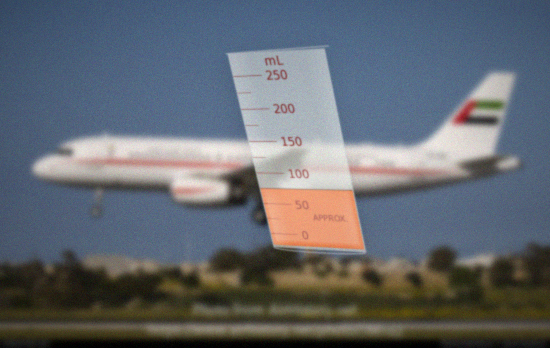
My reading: 75mL
